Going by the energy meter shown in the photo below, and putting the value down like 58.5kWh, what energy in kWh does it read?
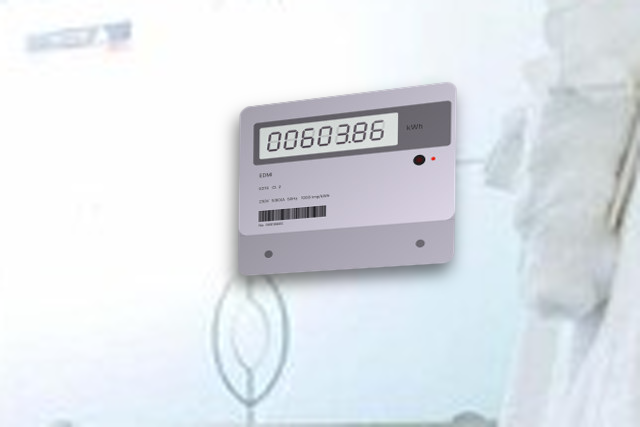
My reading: 603.86kWh
